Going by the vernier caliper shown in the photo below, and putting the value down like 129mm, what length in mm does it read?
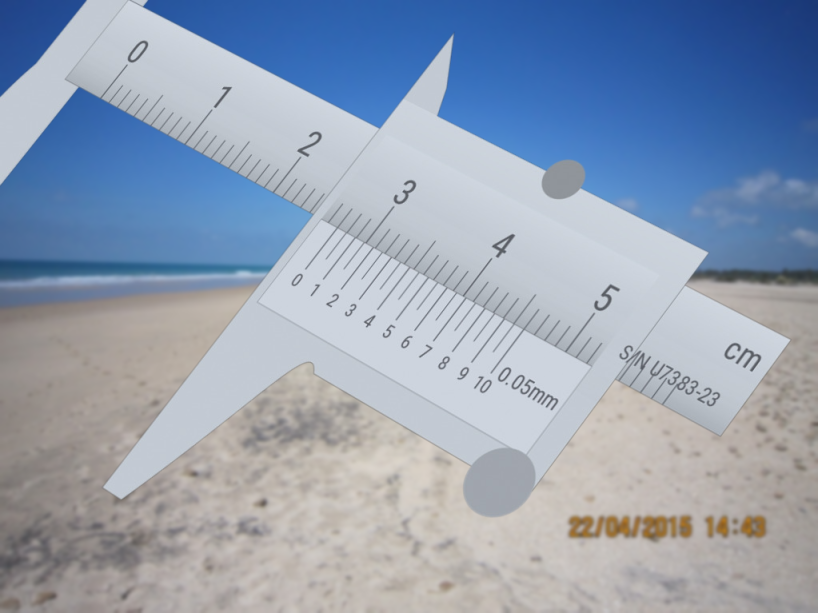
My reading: 27.0mm
